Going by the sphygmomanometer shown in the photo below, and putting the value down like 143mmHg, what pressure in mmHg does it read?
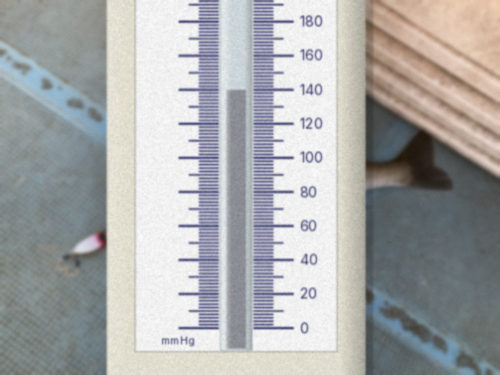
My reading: 140mmHg
